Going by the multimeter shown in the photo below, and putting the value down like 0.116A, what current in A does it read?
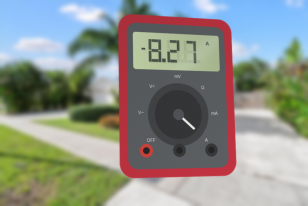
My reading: -8.27A
